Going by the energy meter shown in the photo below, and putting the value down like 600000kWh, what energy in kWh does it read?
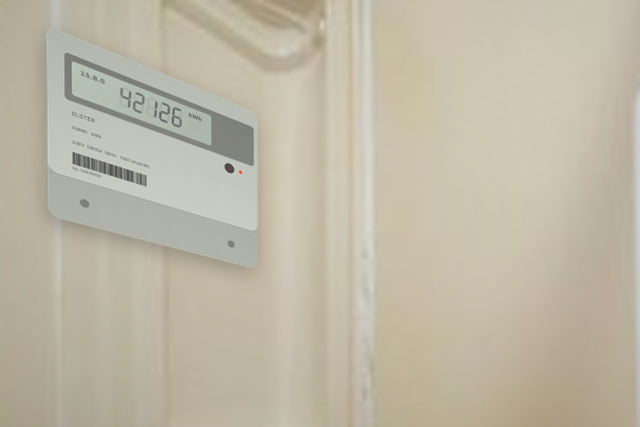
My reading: 42126kWh
